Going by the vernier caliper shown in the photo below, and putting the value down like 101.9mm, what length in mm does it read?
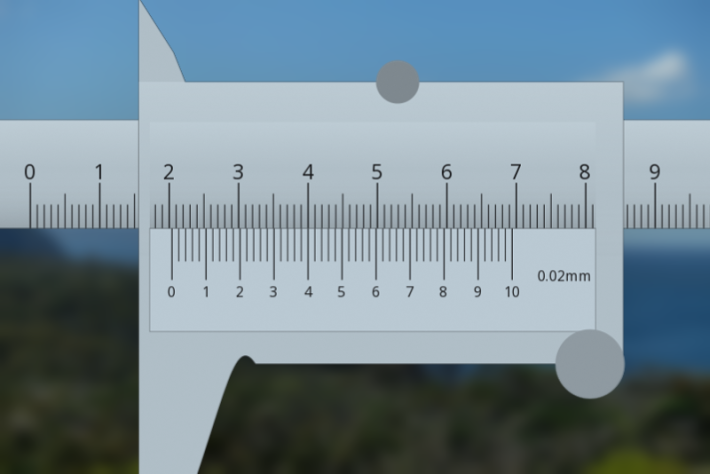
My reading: 20.4mm
